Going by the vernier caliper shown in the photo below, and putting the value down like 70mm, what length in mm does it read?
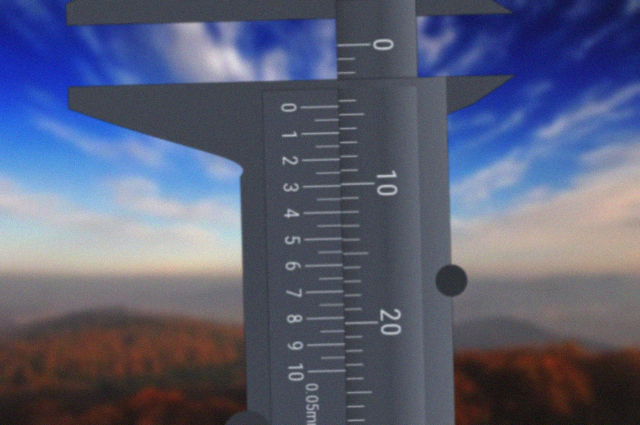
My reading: 4.4mm
